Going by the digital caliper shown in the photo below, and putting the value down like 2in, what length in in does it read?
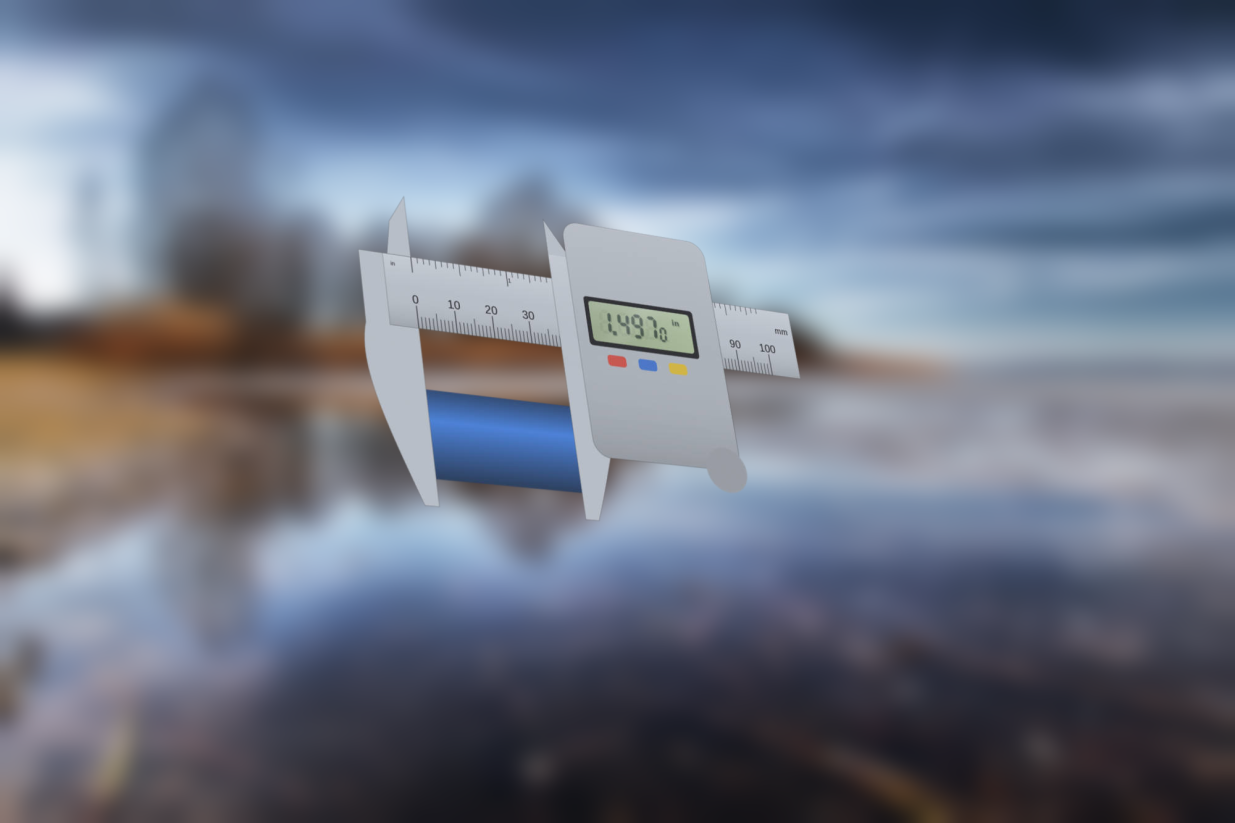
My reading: 1.4970in
